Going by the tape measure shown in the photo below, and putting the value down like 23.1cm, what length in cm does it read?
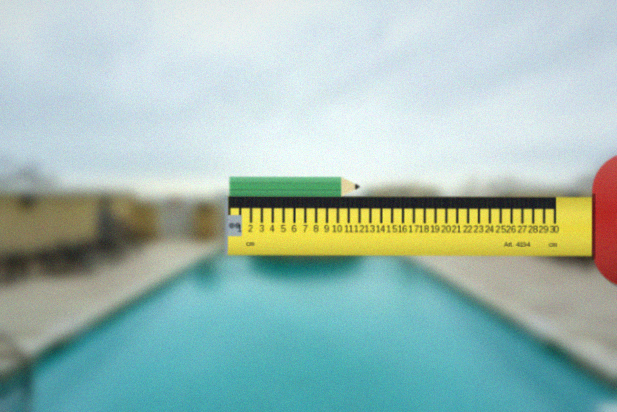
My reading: 12cm
